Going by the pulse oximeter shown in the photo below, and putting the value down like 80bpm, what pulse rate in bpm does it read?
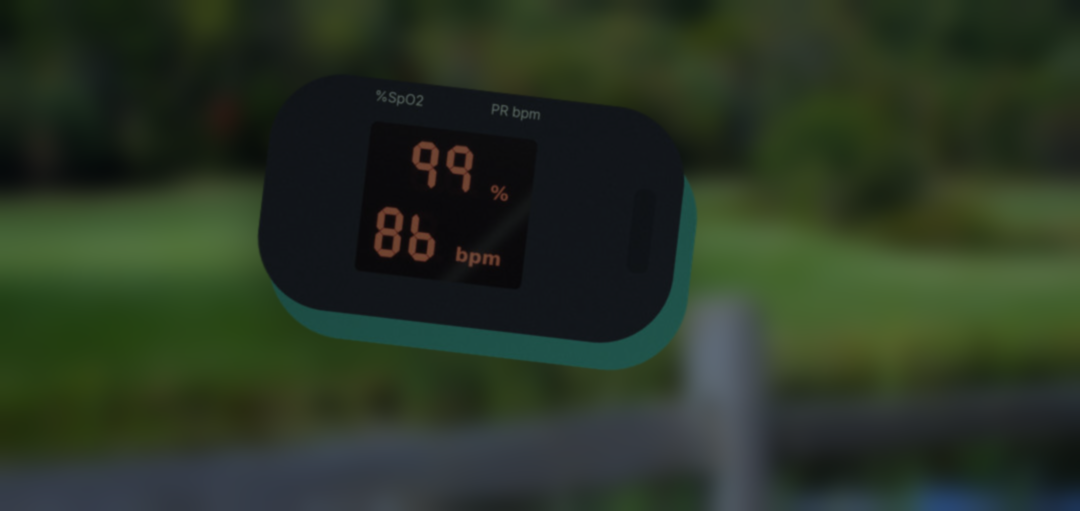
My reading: 86bpm
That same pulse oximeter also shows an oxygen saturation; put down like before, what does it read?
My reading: 99%
